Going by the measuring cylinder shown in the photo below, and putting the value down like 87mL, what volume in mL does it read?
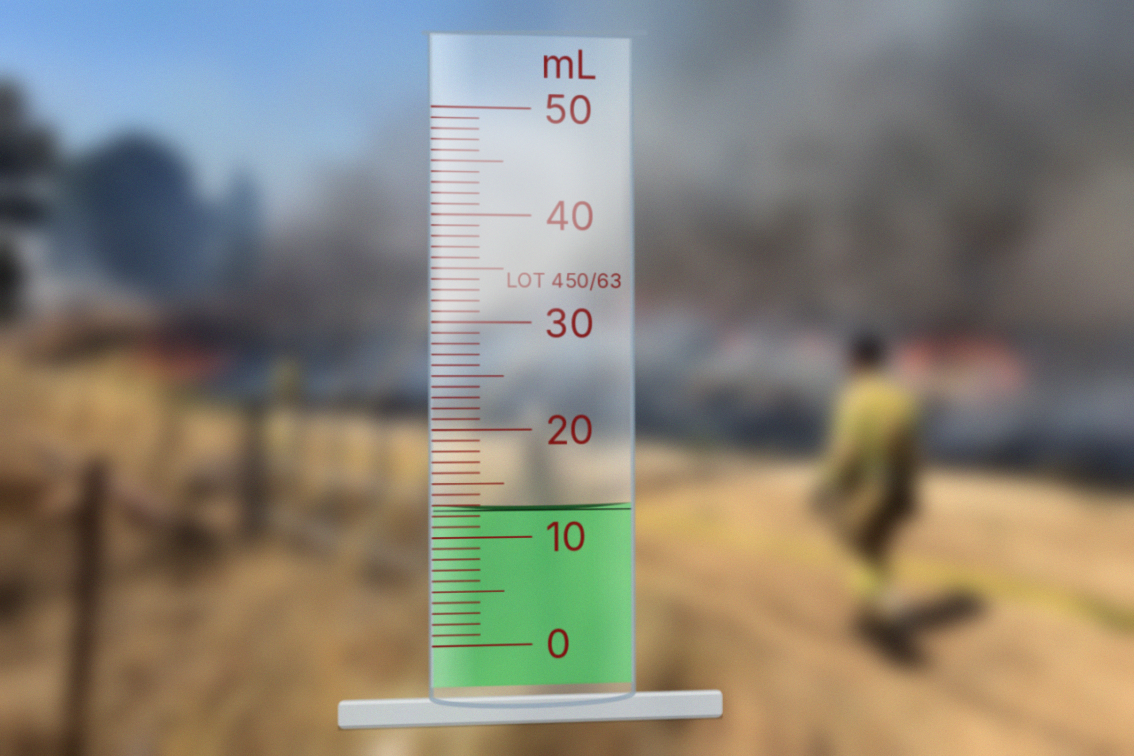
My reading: 12.5mL
